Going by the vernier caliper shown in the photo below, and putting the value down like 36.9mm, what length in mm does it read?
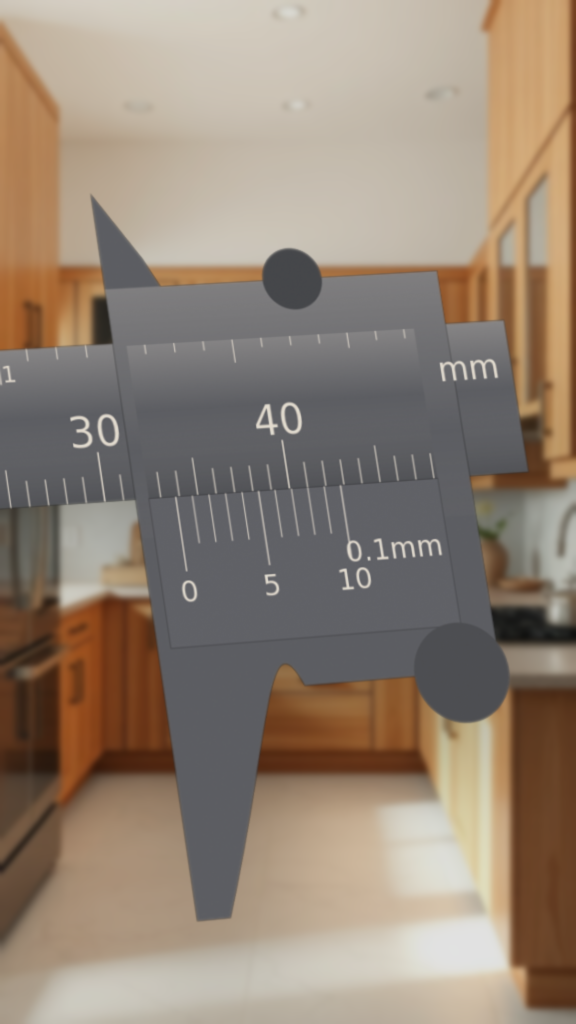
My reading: 33.8mm
